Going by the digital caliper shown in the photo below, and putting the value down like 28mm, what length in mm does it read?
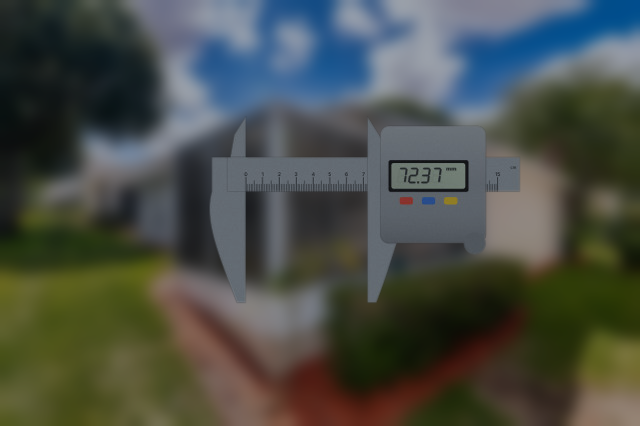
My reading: 72.37mm
